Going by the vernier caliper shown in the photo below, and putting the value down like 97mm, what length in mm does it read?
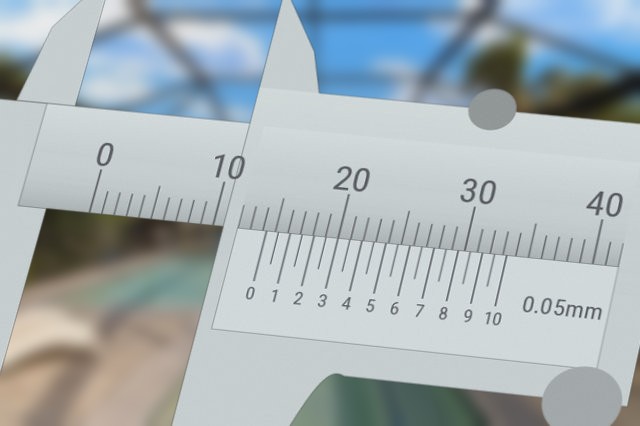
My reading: 14.3mm
